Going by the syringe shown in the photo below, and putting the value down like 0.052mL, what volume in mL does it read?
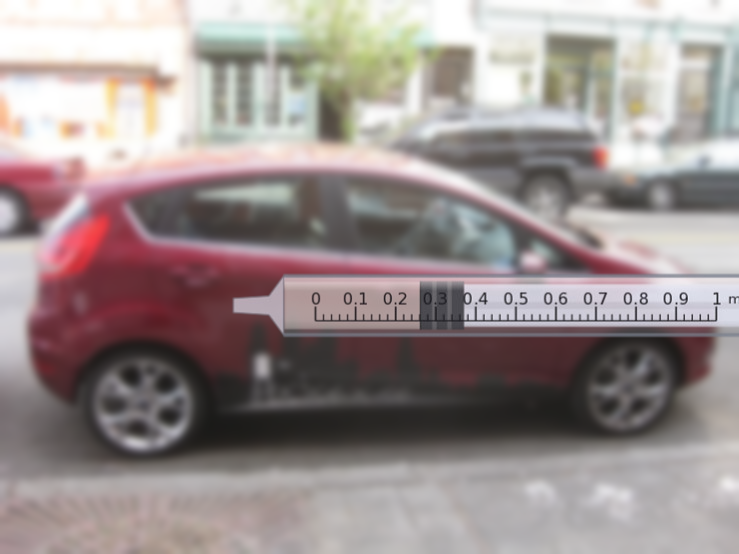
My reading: 0.26mL
